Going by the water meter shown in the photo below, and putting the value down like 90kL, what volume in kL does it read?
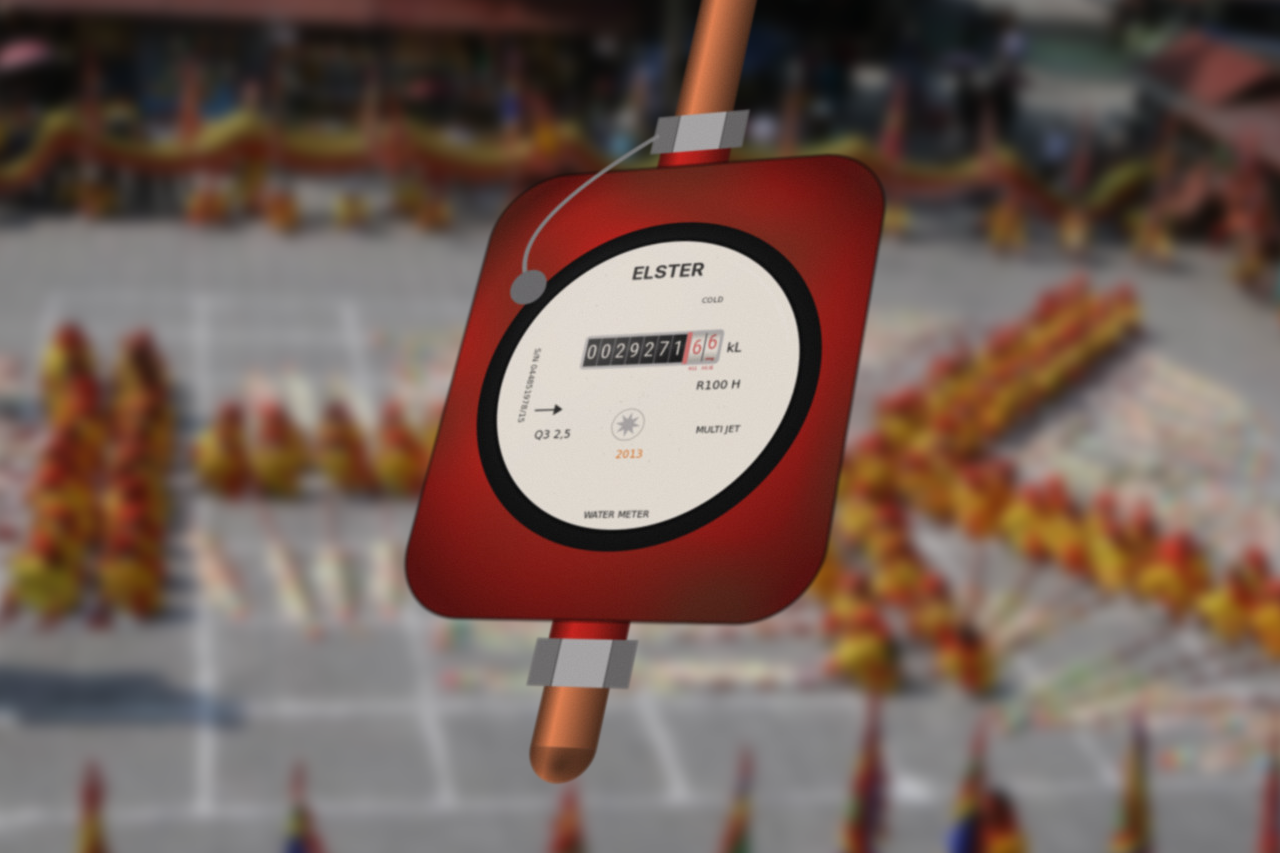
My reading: 29271.66kL
